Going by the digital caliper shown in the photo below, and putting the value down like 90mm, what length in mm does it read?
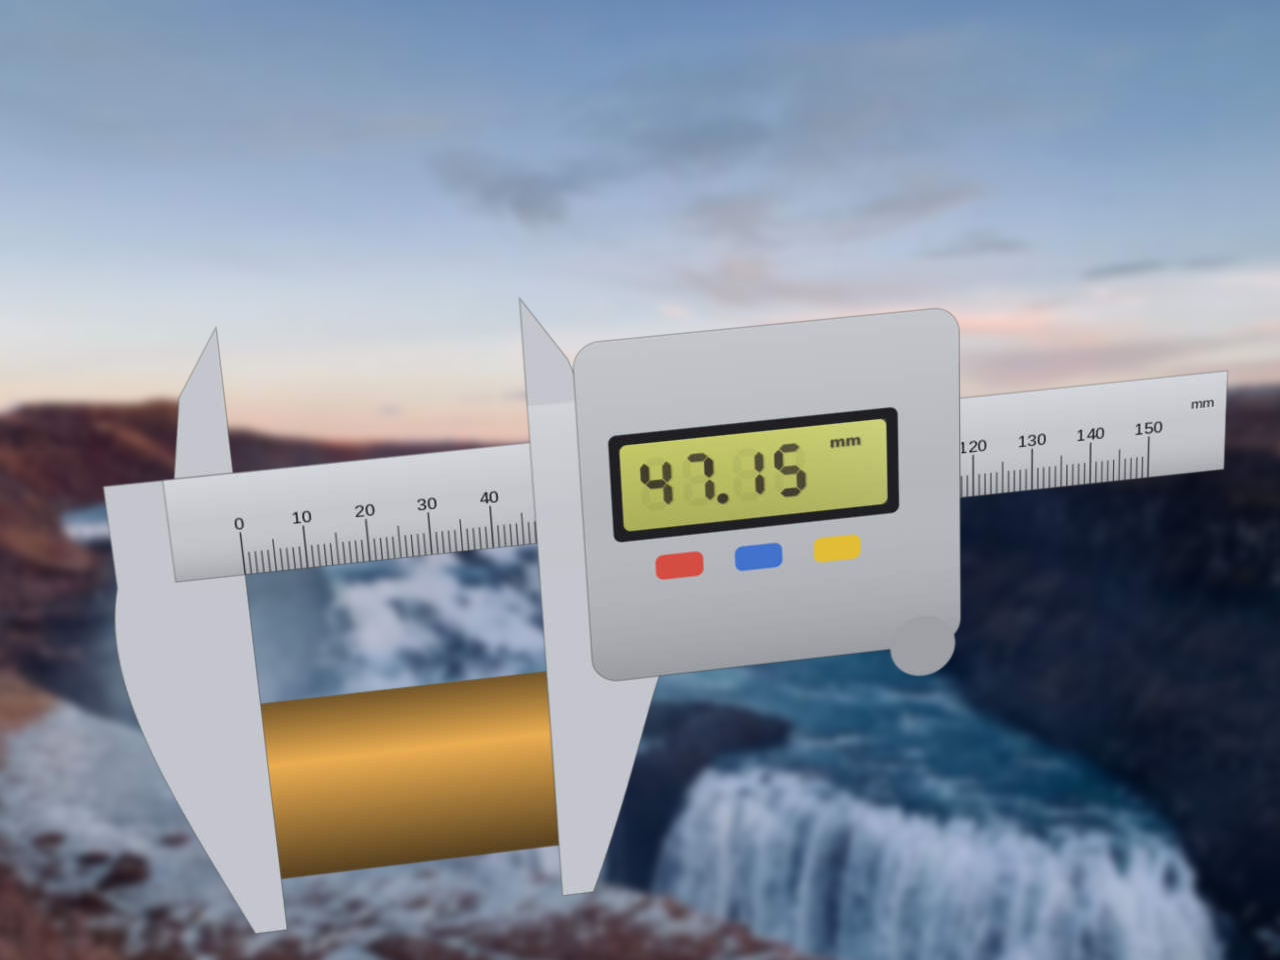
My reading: 47.15mm
